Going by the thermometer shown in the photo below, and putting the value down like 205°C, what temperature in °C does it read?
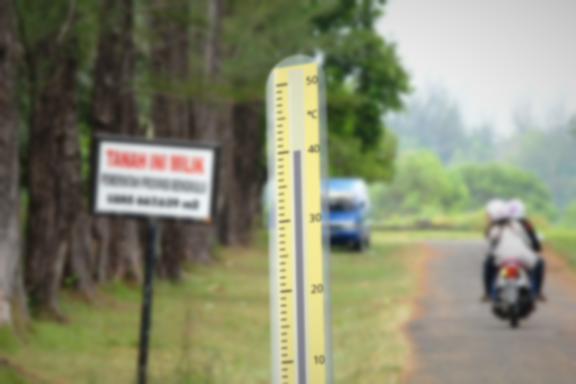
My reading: 40°C
